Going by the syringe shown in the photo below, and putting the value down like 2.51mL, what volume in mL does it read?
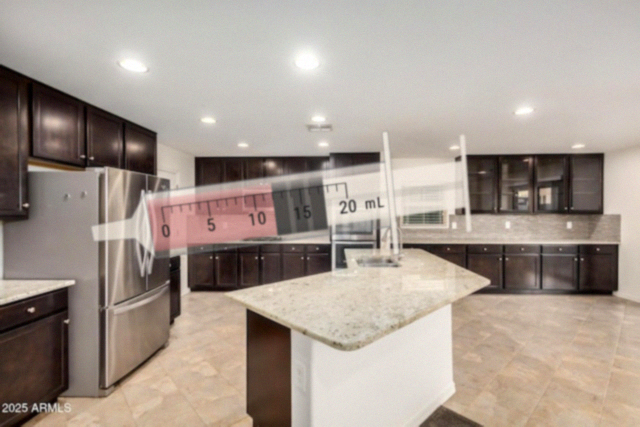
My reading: 12mL
